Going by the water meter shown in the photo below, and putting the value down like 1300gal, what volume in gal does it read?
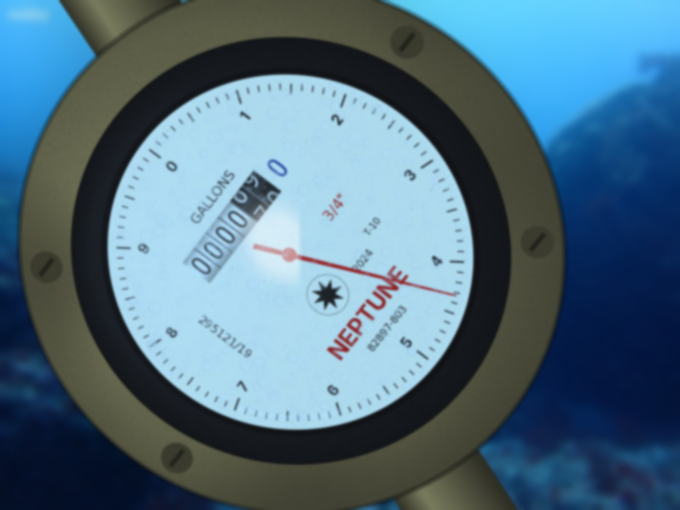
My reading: 694.3gal
